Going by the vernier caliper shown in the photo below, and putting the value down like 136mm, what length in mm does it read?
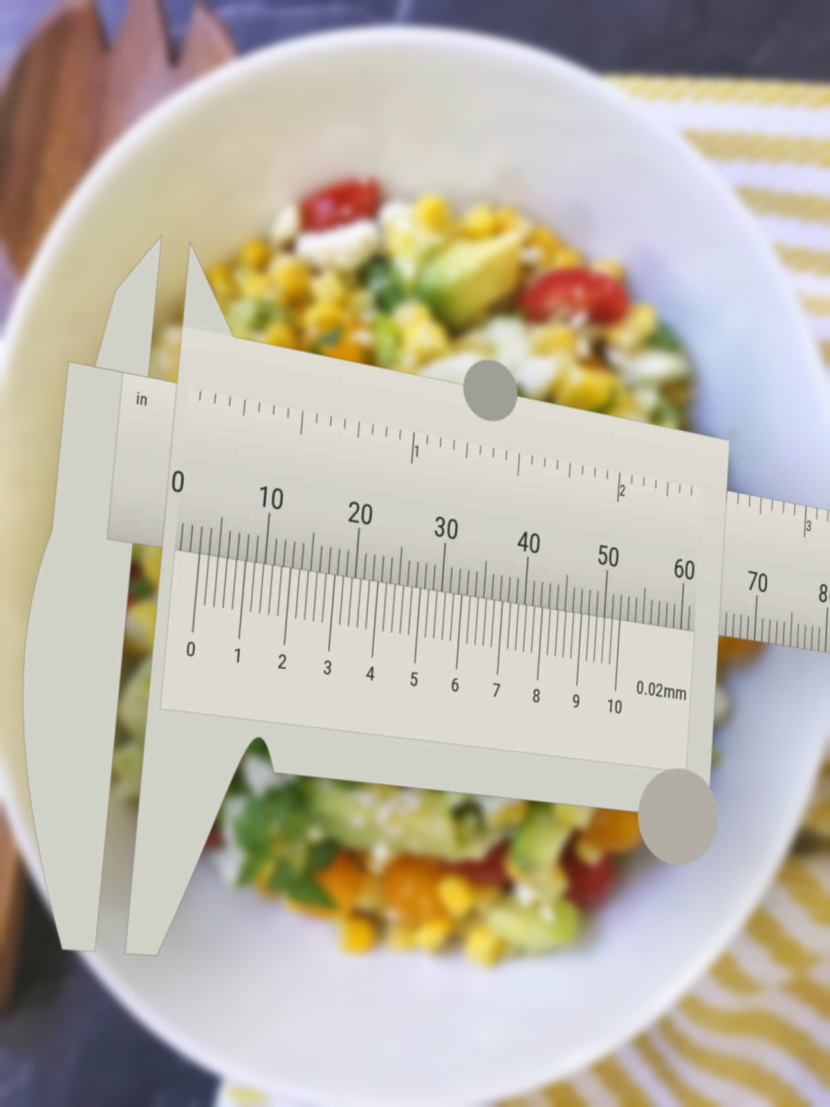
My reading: 3.0mm
